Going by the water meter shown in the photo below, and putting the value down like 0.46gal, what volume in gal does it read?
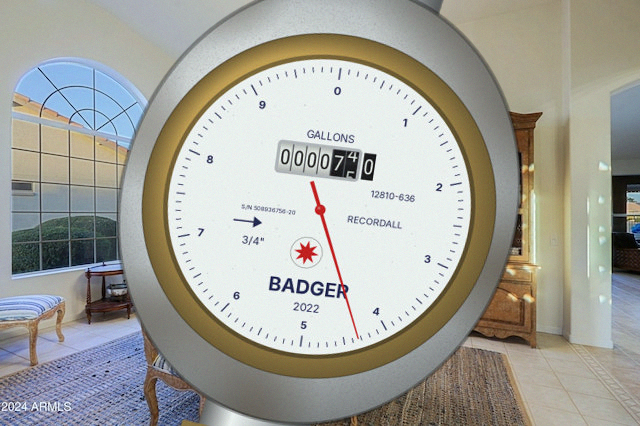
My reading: 744.3gal
